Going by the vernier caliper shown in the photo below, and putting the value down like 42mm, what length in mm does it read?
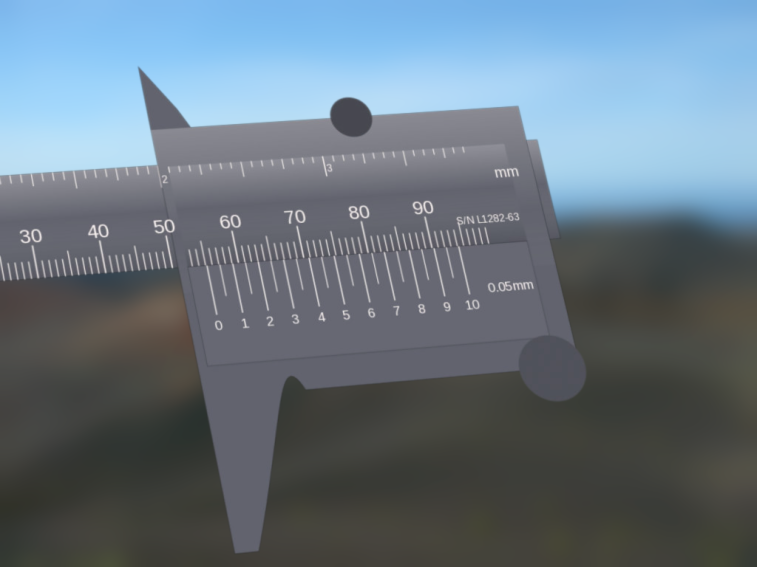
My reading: 55.2mm
